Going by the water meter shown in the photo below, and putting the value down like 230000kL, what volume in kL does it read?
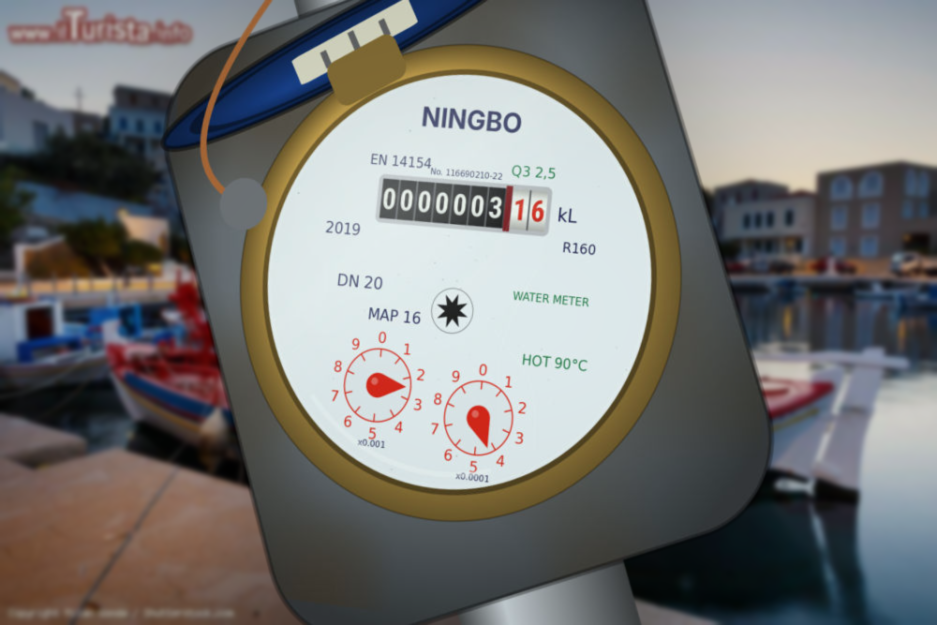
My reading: 3.1624kL
